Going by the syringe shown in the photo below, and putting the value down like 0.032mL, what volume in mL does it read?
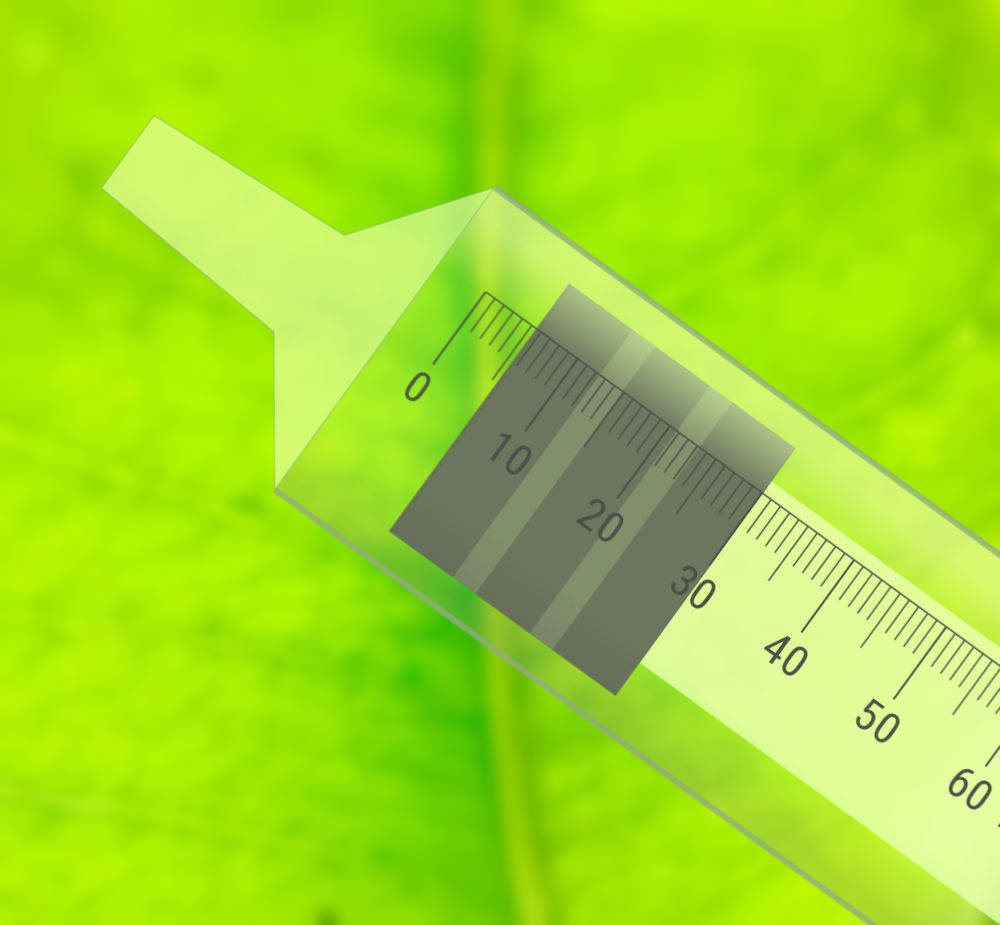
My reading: 5.5mL
